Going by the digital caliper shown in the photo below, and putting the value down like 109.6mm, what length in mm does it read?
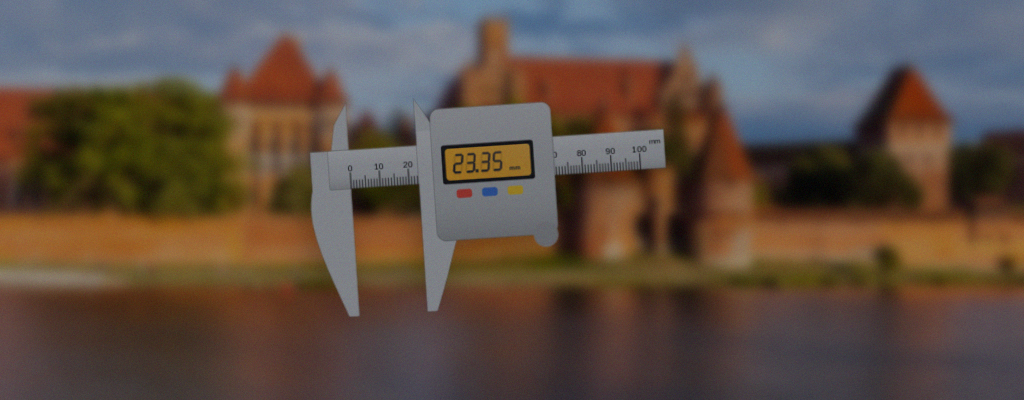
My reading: 23.35mm
